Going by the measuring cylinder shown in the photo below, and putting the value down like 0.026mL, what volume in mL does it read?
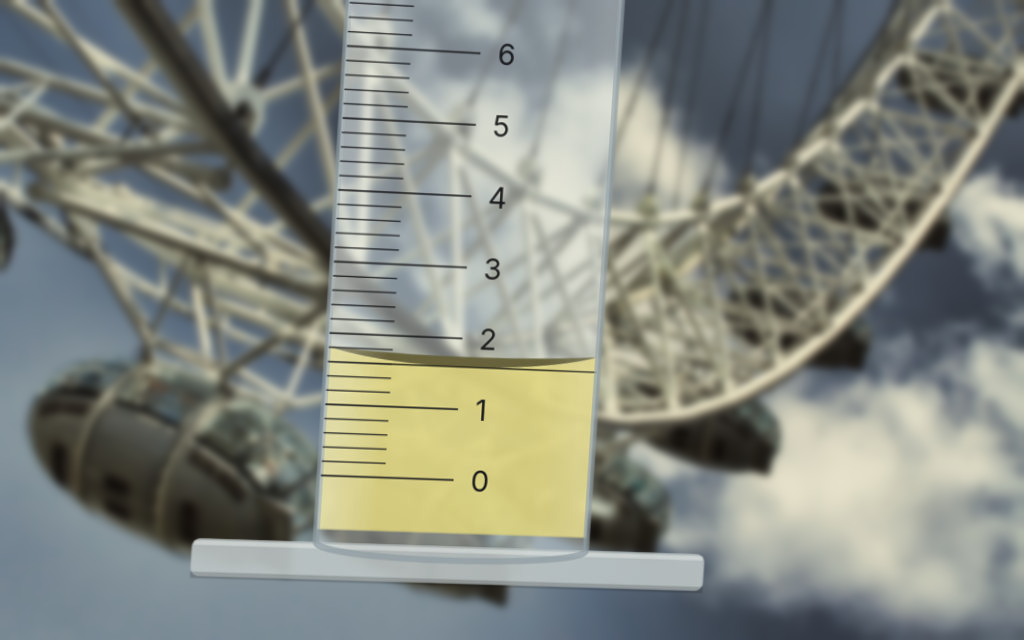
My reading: 1.6mL
